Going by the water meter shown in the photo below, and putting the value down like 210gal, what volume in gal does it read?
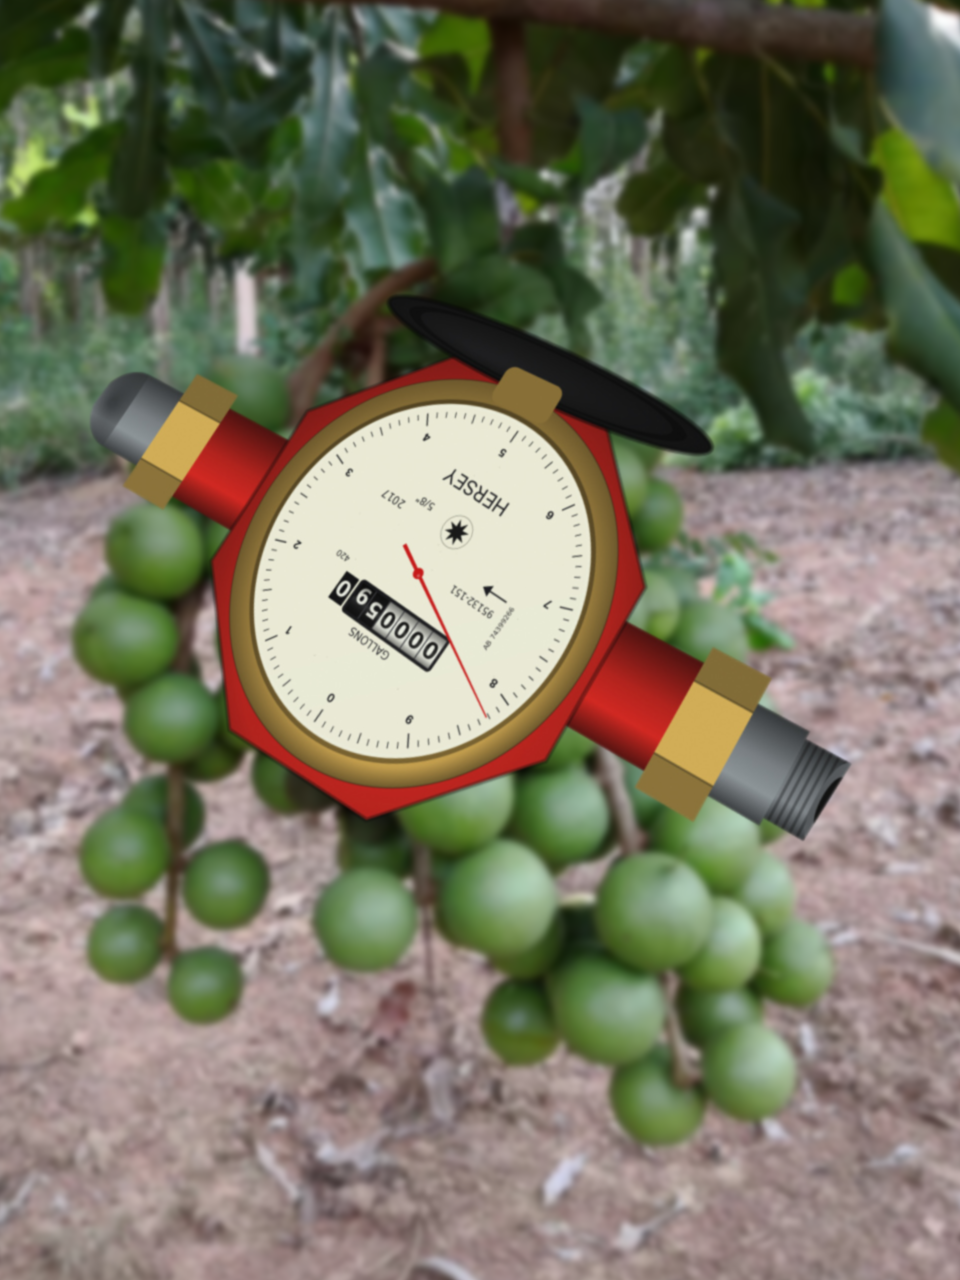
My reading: 588.2gal
